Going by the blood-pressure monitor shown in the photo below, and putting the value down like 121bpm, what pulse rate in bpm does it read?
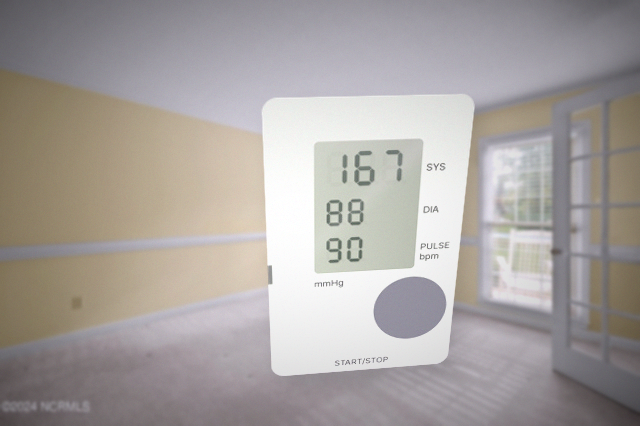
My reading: 90bpm
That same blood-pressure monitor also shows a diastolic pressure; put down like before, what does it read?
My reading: 88mmHg
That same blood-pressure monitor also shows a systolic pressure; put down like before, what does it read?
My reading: 167mmHg
